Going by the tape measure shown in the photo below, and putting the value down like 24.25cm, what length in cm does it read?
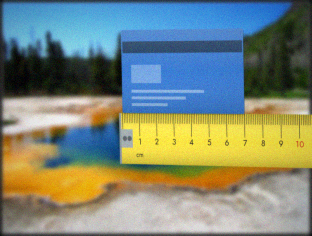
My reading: 7cm
